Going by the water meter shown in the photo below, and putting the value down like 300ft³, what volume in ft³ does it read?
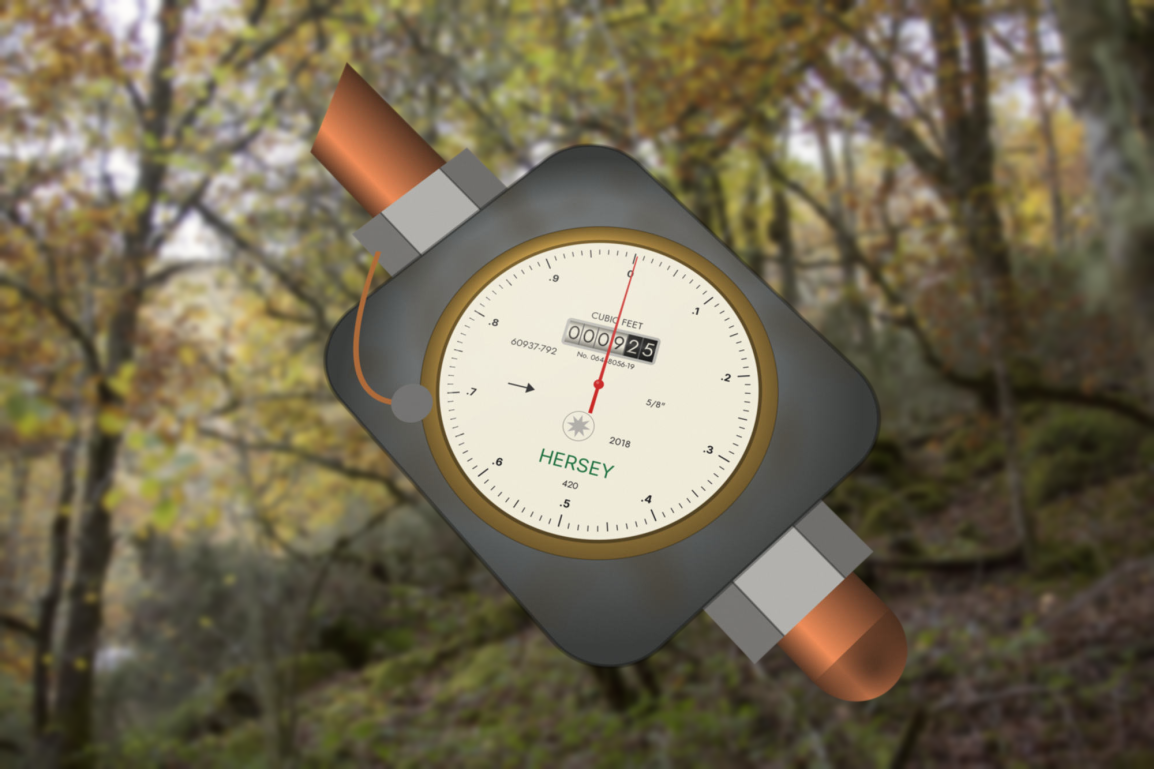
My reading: 925.00ft³
